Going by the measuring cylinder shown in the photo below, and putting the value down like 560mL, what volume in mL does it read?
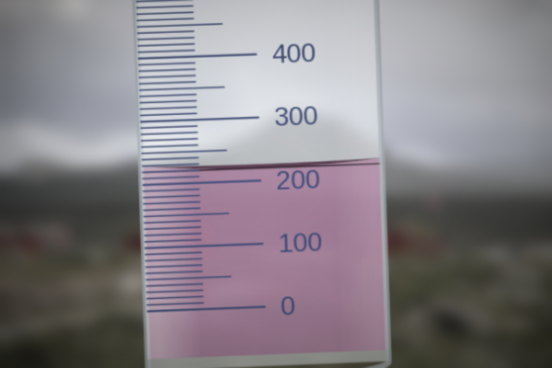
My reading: 220mL
